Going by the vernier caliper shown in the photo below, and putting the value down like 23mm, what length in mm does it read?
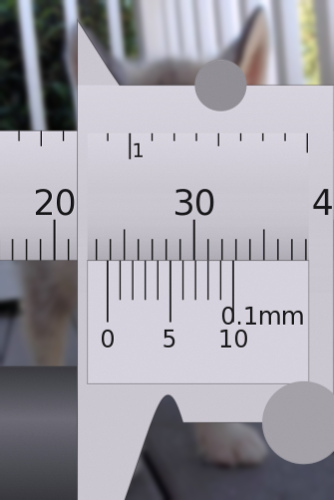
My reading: 23.8mm
